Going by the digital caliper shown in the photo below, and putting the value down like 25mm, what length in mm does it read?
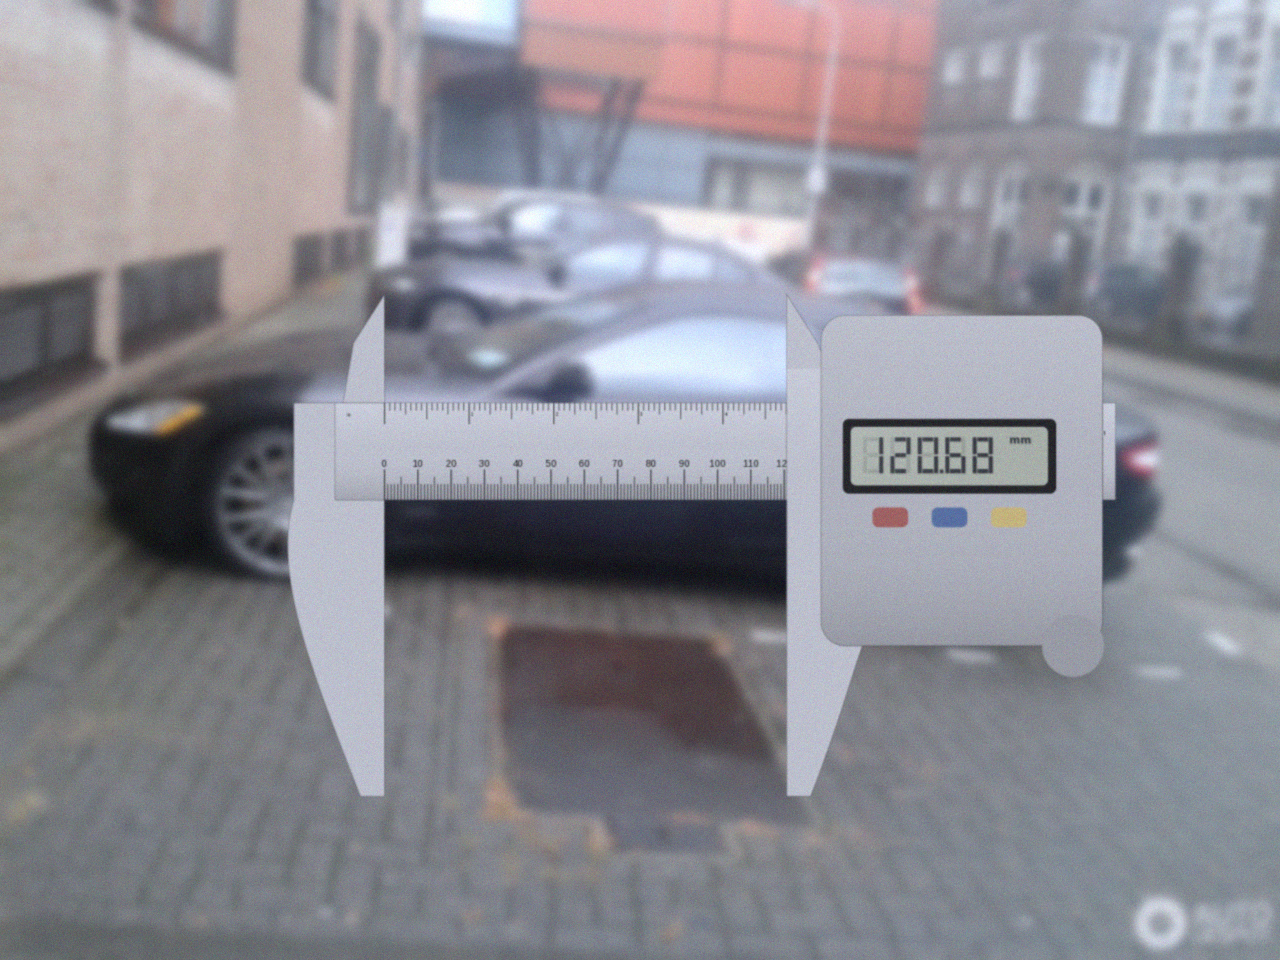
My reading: 120.68mm
